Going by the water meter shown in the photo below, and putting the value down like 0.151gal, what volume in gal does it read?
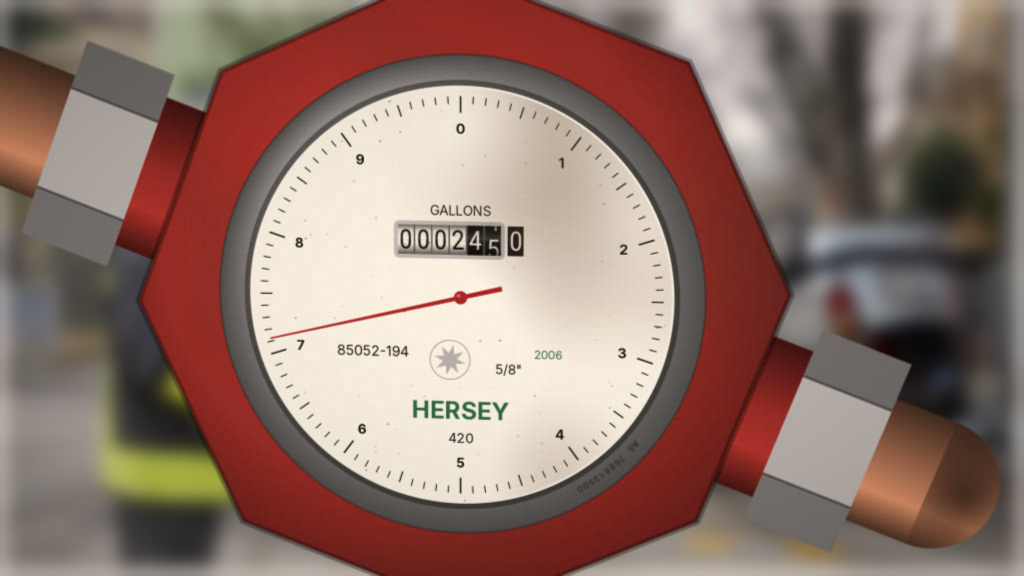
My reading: 2447.1gal
